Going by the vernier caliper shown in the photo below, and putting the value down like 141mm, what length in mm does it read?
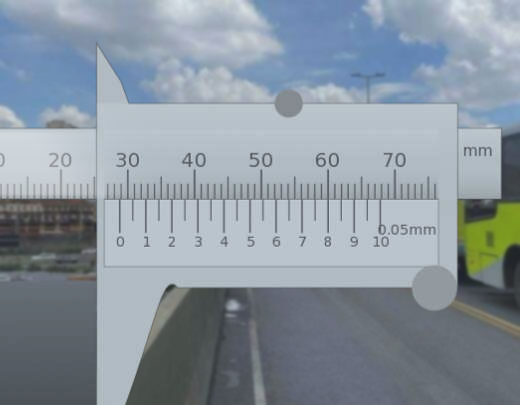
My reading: 28.8mm
